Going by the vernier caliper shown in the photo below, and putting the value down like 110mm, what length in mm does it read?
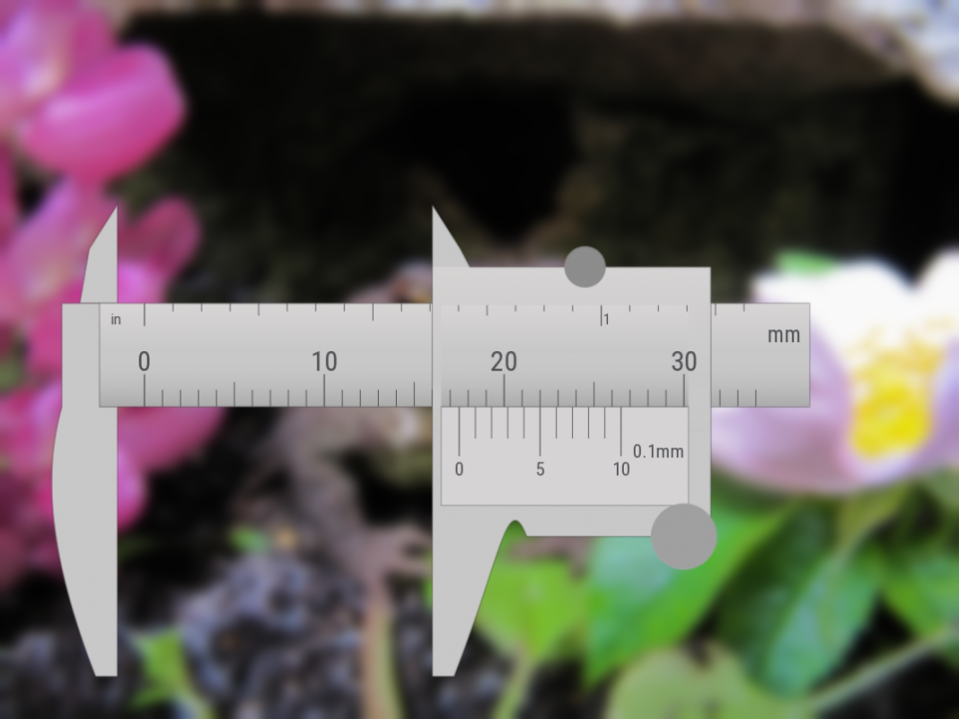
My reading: 17.5mm
